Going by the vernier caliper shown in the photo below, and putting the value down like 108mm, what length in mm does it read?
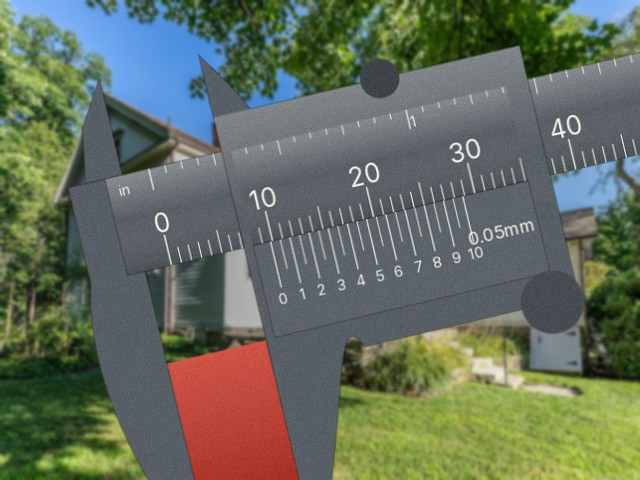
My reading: 9.8mm
